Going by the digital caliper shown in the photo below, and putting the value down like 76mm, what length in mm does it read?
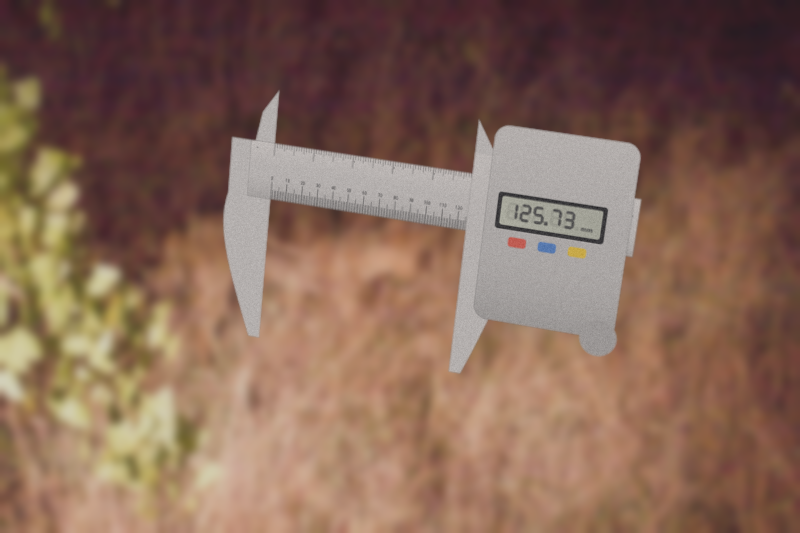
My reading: 125.73mm
